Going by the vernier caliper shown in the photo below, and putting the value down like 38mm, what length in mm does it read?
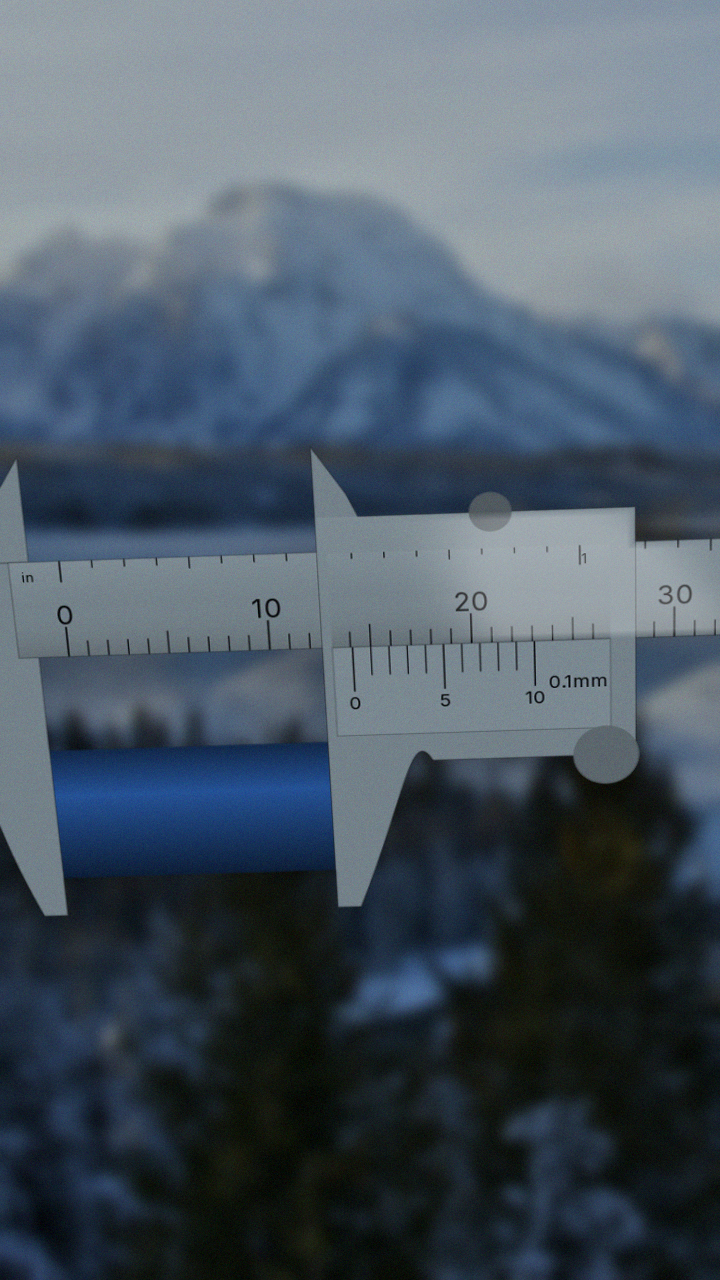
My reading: 14.1mm
